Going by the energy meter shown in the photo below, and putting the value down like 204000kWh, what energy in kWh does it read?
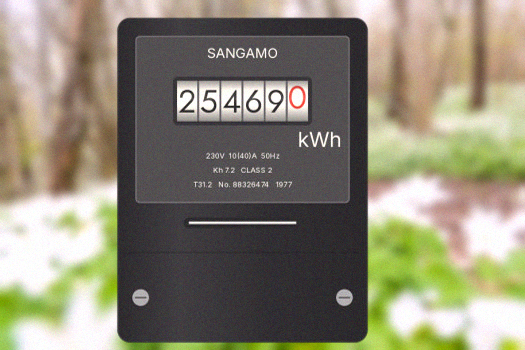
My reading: 25469.0kWh
